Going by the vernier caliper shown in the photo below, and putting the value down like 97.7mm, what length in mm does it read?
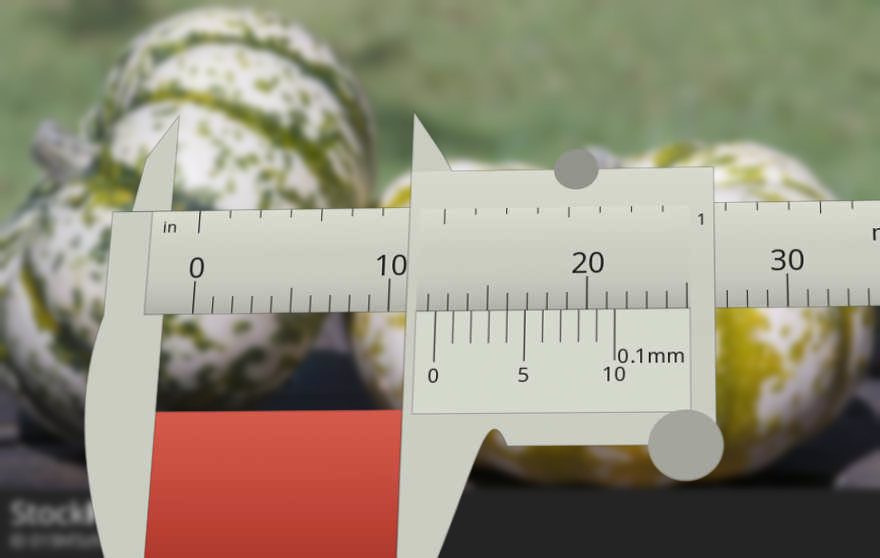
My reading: 12.4mm
